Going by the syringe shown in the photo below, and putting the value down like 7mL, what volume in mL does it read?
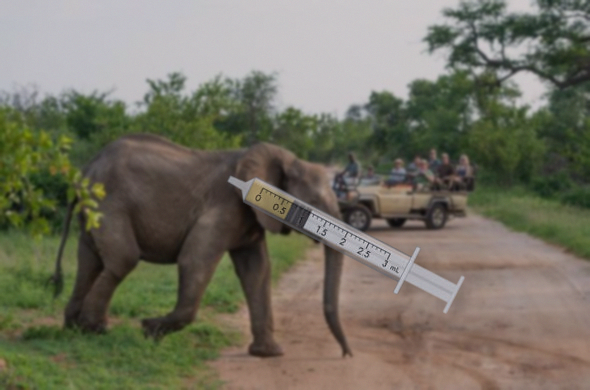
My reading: 0.7mL
